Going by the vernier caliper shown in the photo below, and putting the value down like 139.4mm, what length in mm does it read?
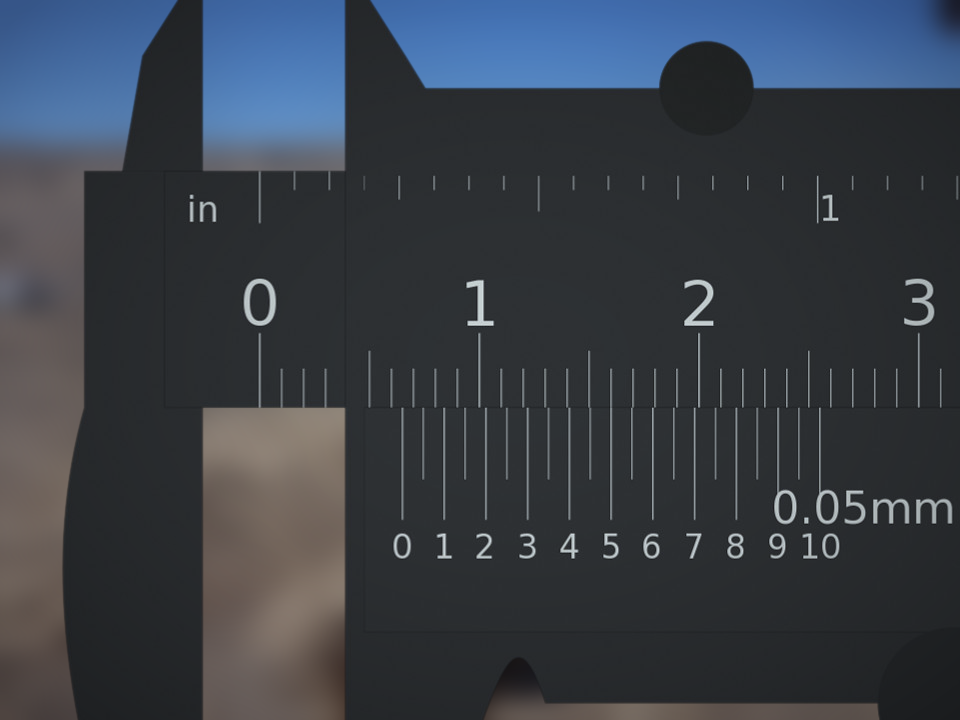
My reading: 6.50mm
